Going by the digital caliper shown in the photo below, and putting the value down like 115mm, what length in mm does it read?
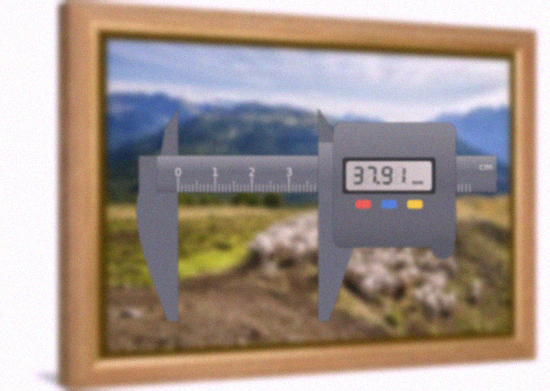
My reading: 37.91mm
